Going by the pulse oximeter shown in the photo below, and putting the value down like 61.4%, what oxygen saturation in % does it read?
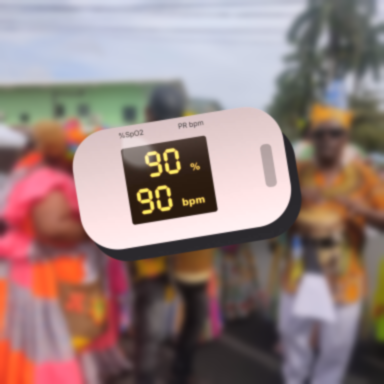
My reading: 90%
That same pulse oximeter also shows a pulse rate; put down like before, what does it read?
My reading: 90bpm
